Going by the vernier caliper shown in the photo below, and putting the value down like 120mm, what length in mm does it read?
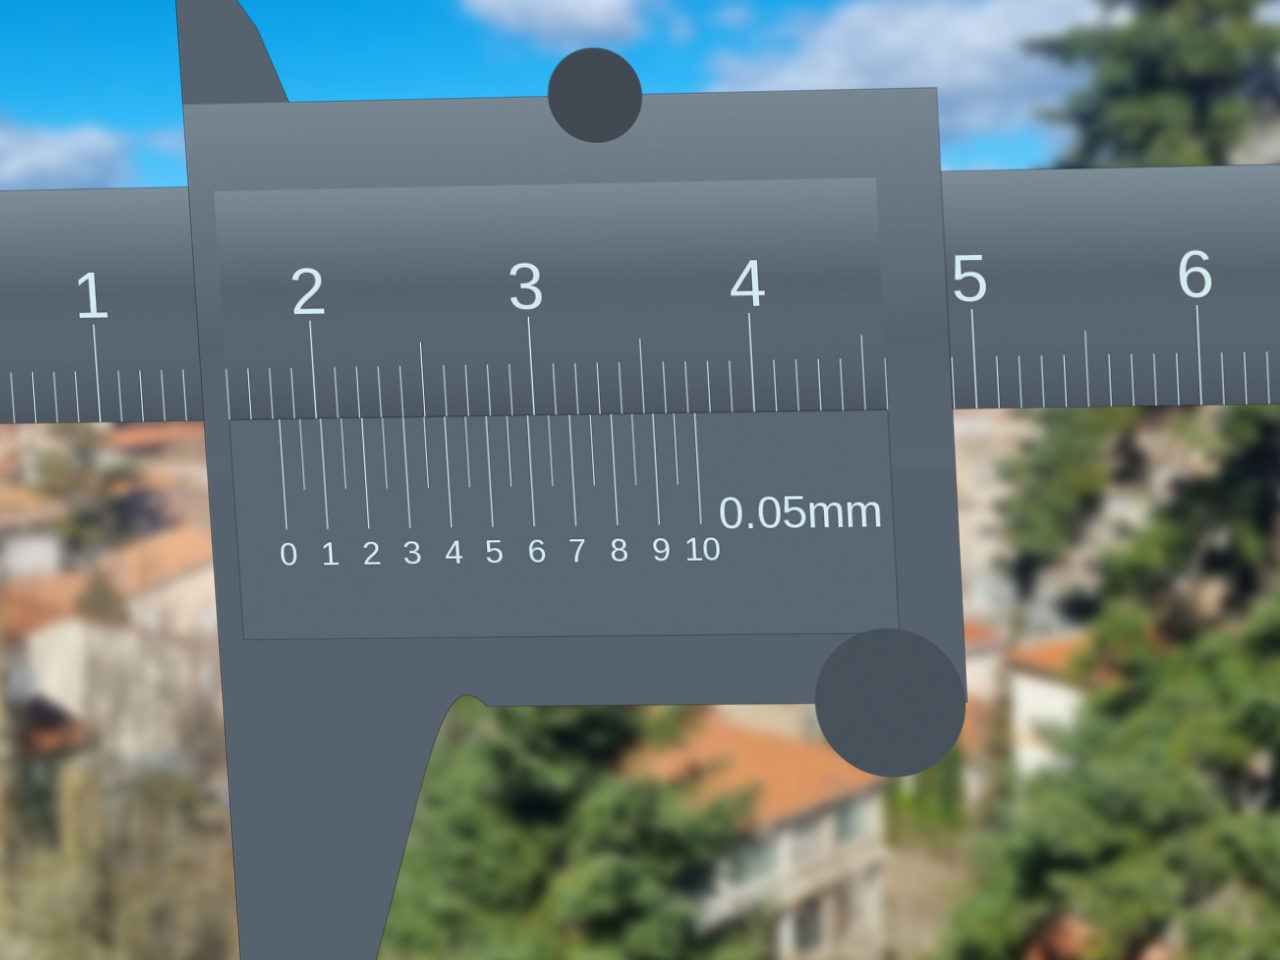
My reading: 18.3mm
